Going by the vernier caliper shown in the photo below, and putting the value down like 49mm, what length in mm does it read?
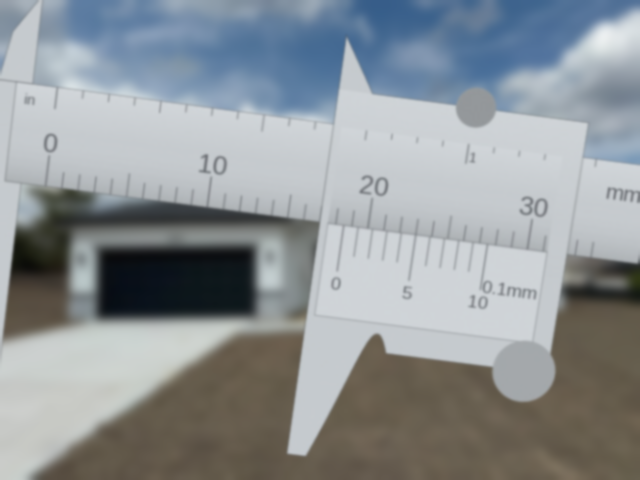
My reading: 18.5mm
